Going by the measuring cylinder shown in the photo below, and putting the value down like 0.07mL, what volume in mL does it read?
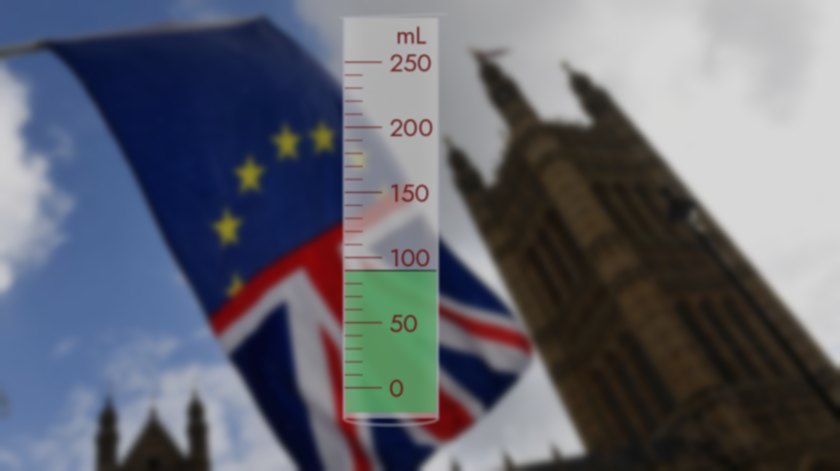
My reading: 90mL
